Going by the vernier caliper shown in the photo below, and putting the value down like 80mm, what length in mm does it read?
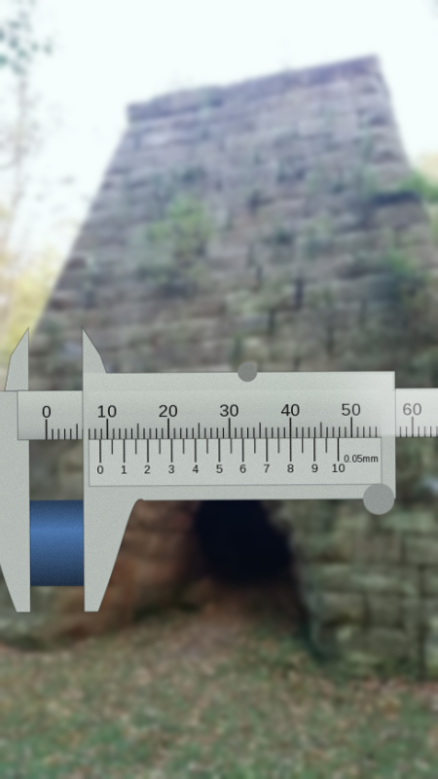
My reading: 8.8mm
